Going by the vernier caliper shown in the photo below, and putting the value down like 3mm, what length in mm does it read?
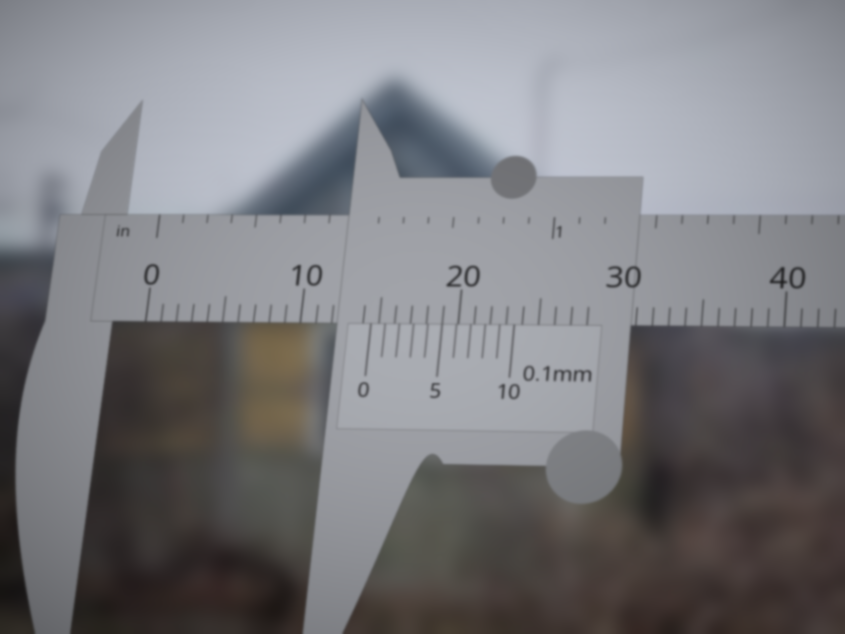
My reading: 14.5mm
